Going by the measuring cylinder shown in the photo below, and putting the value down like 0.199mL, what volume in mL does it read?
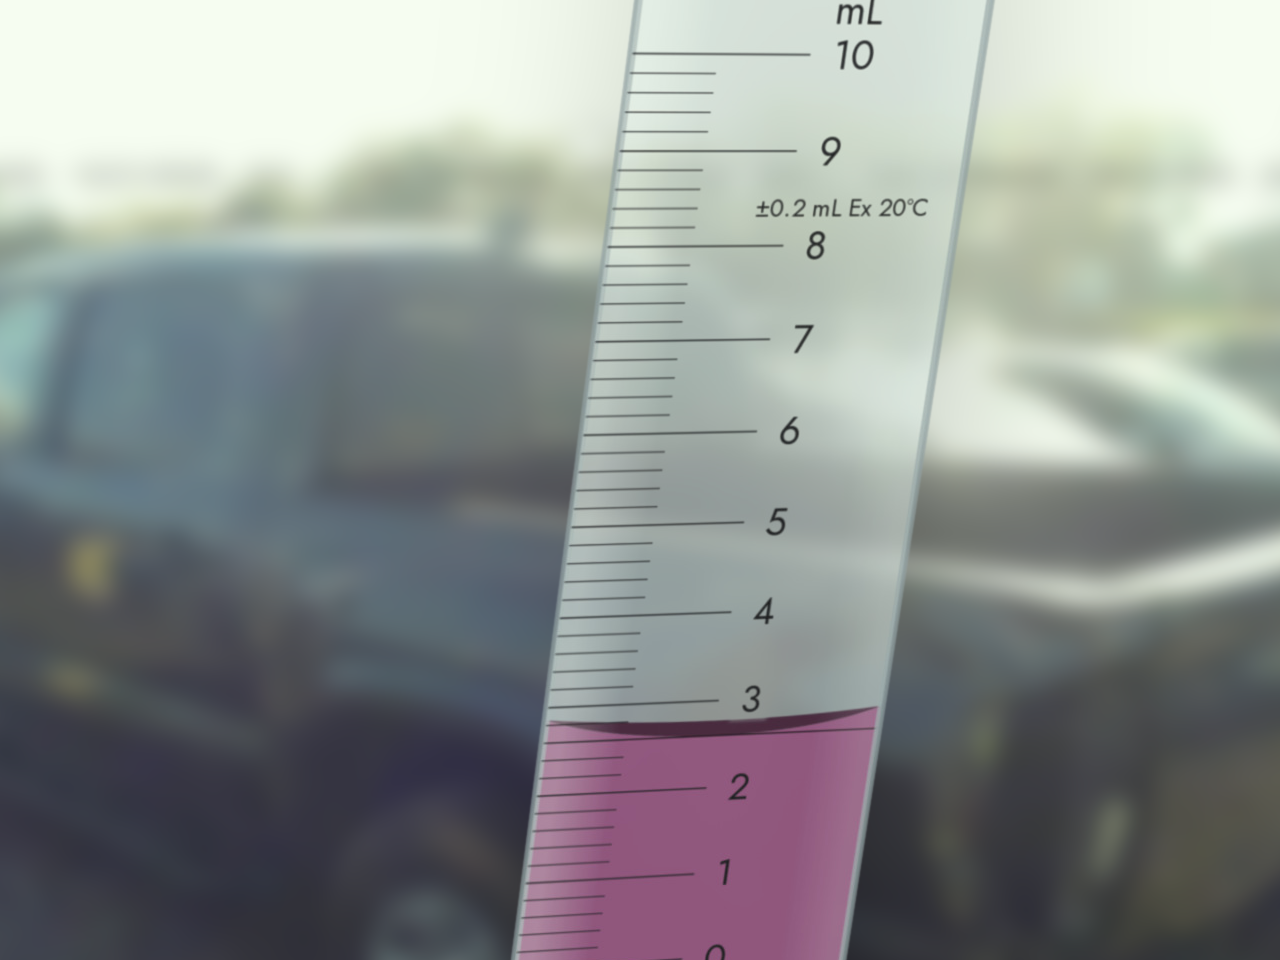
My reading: 2.6mL
